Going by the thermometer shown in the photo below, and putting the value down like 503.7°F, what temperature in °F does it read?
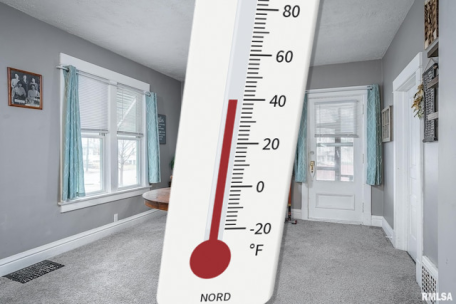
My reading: 40°F
